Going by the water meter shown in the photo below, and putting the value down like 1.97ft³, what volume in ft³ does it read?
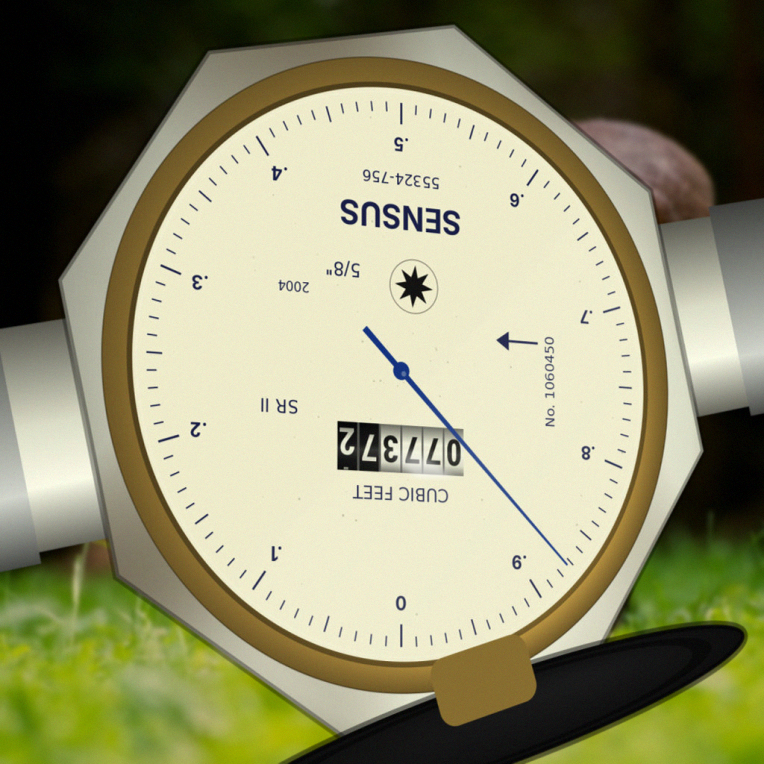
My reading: 77371.87ft³
